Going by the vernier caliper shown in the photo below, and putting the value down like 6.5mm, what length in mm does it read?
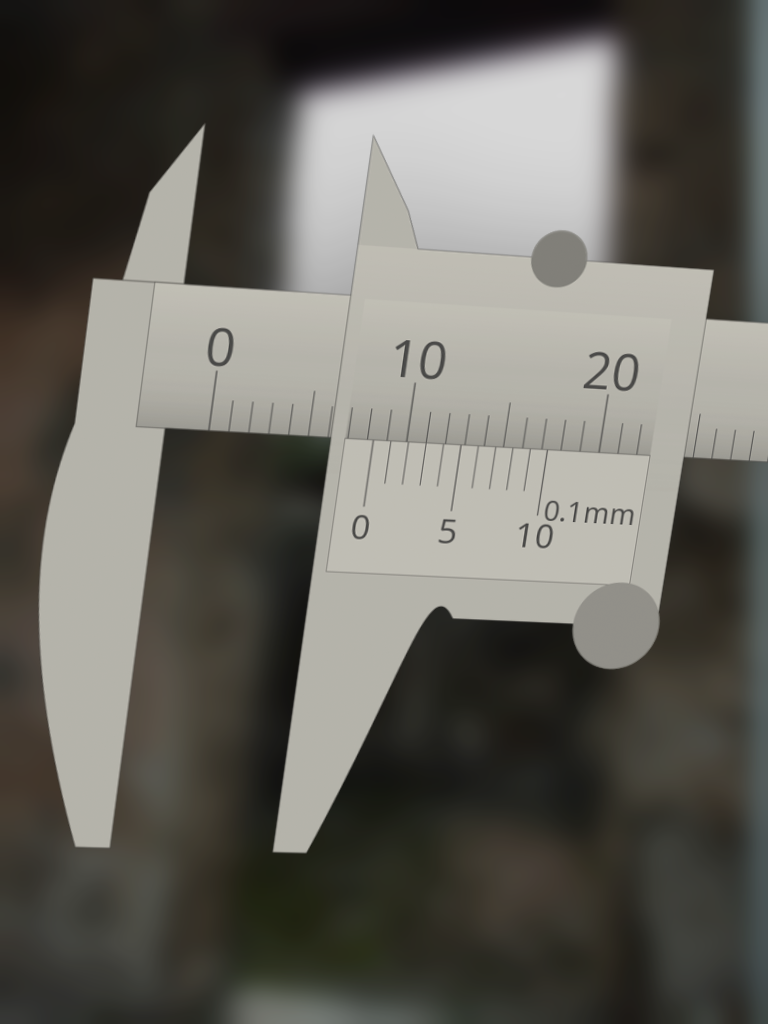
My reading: 8.3mm
